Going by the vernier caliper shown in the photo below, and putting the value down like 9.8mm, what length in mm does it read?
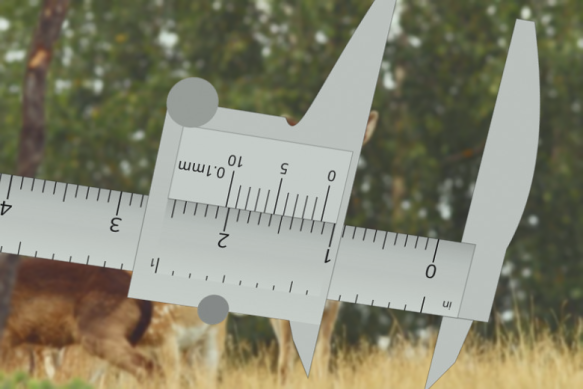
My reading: 11.3mm
